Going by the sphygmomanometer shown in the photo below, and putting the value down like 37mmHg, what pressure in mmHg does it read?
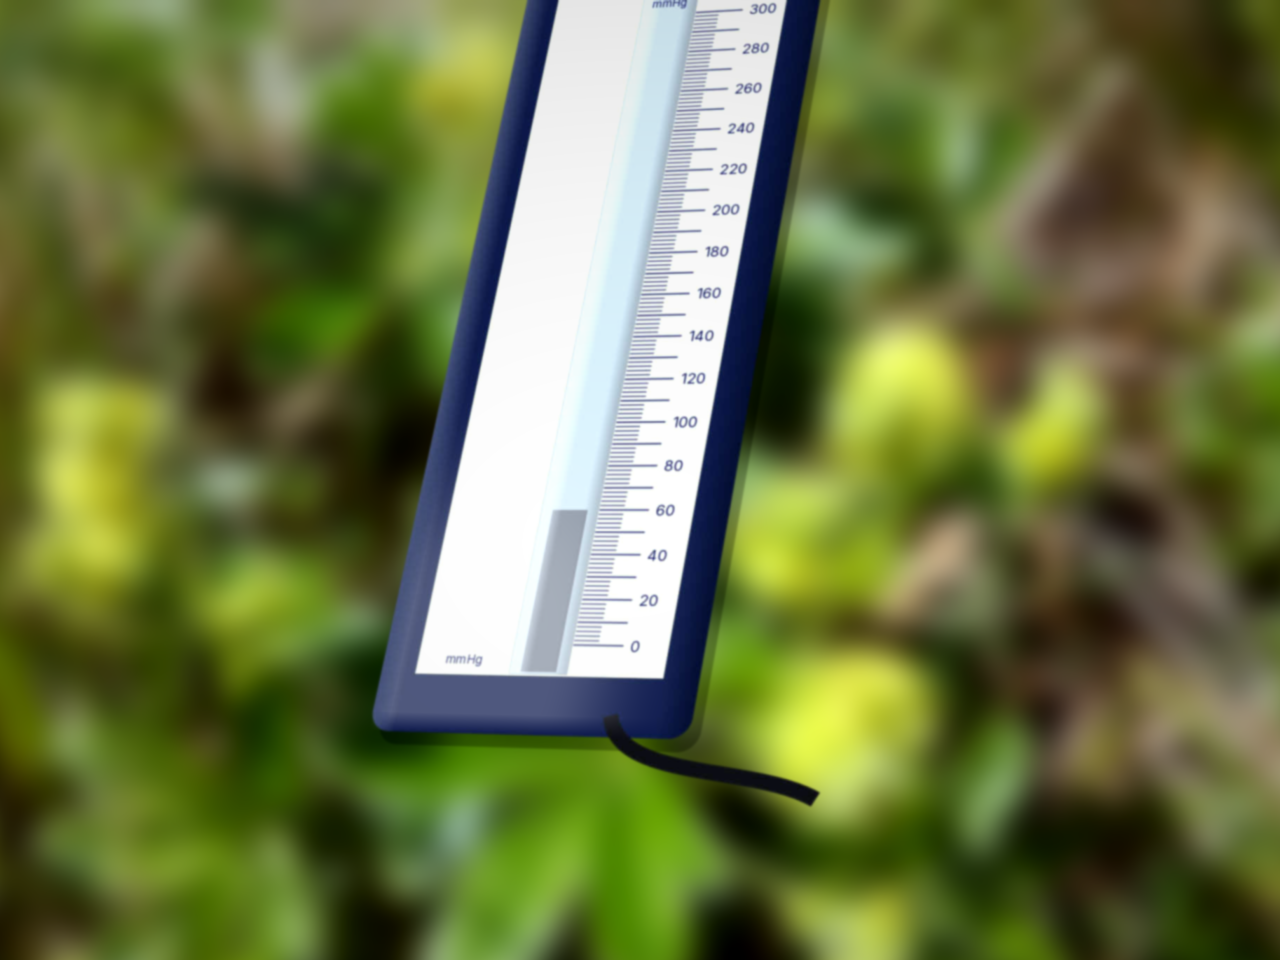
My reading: 60mmHg
